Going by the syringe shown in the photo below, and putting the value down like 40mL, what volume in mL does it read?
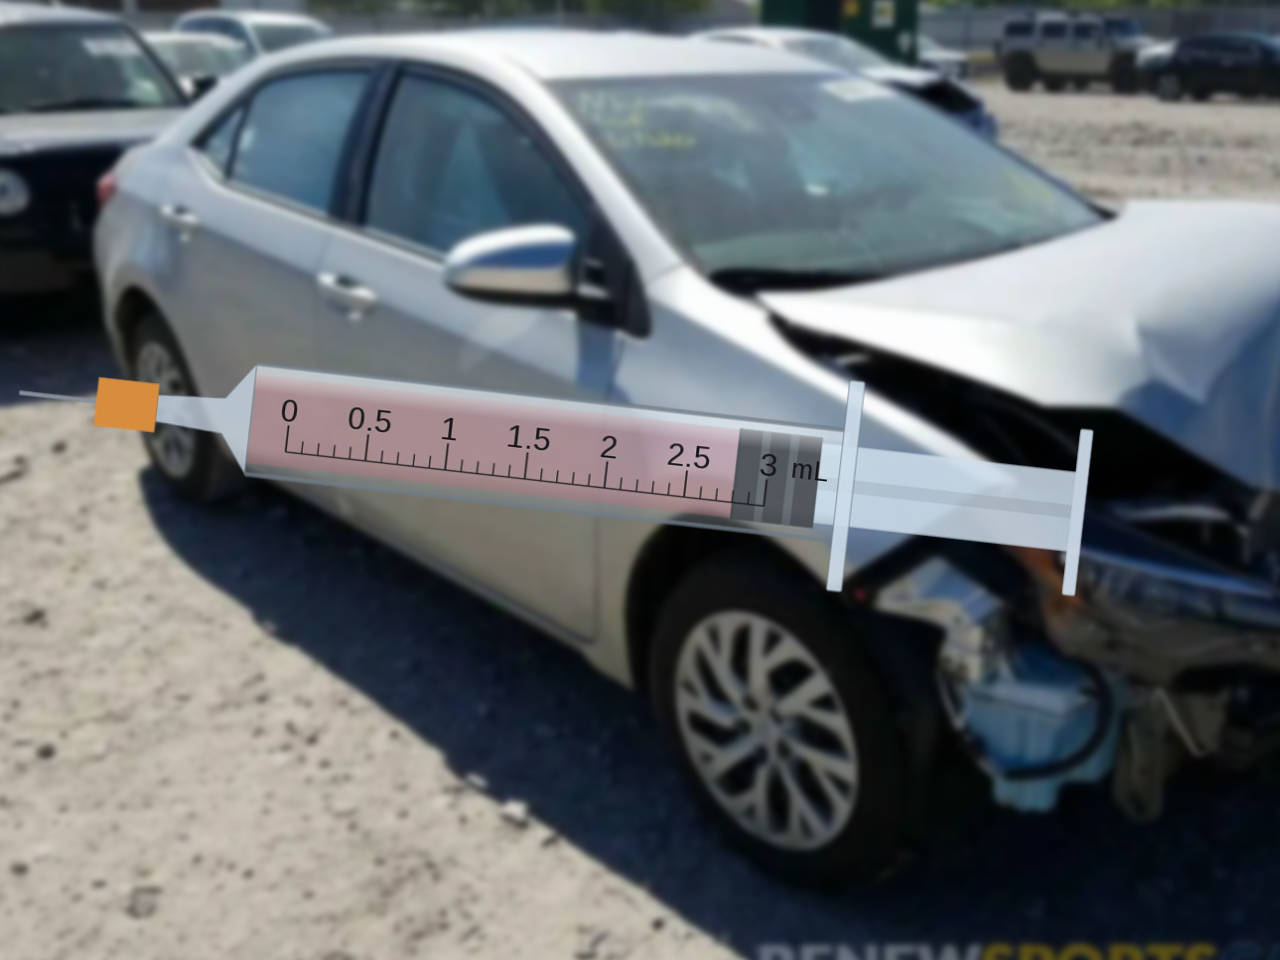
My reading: 2.8mL
